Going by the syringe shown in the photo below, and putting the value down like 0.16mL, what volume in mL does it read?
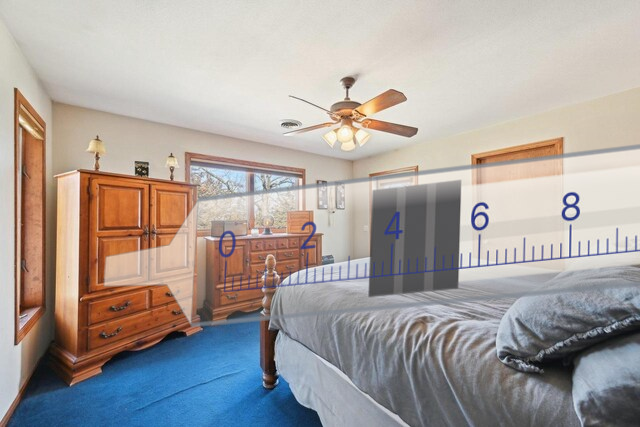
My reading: 3.5mL
